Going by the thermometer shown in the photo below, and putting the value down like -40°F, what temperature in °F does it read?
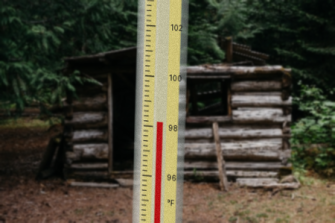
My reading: 98.2°F
